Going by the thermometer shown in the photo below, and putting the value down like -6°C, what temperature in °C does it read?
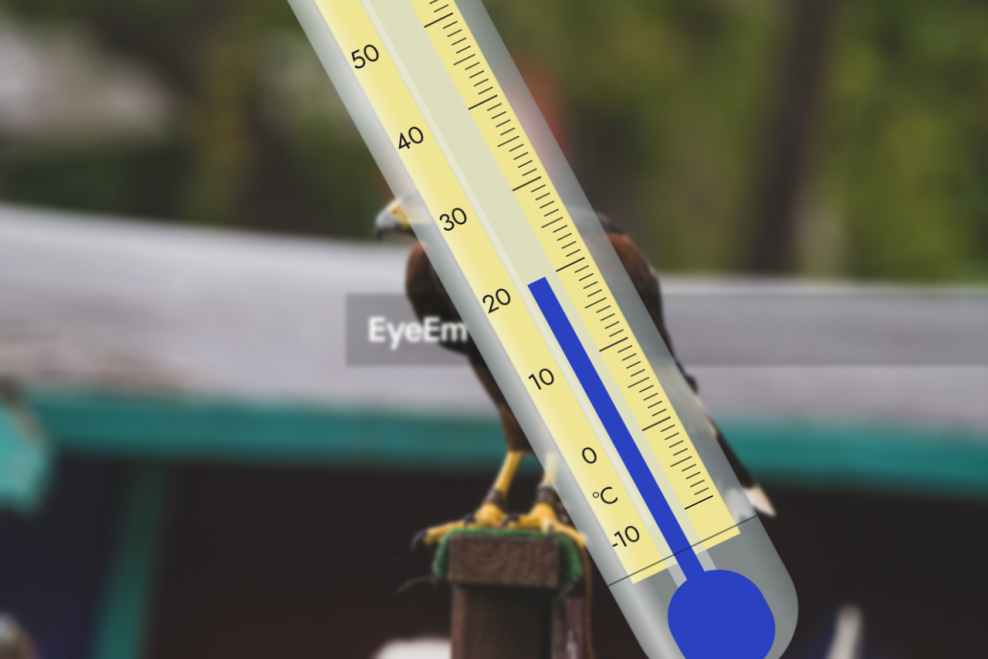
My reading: 20°C
